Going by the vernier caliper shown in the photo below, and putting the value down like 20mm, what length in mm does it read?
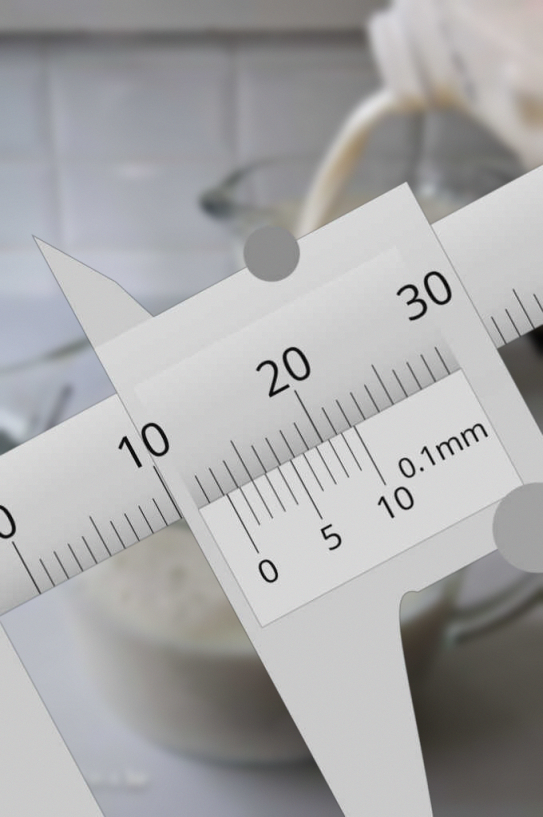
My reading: 13.2mm
